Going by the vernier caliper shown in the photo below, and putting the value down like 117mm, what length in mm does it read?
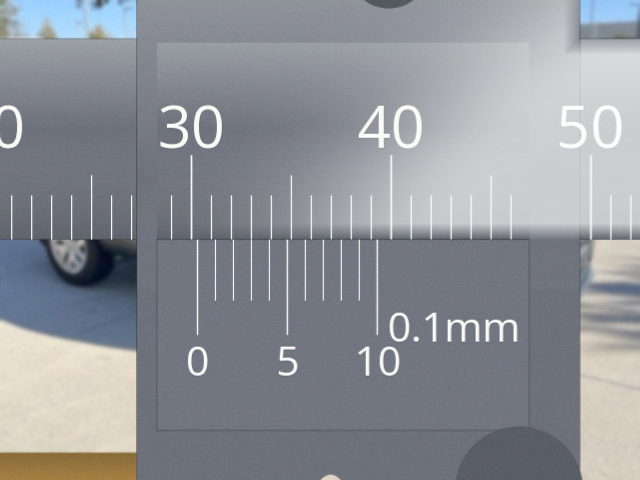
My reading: 30.3mm
